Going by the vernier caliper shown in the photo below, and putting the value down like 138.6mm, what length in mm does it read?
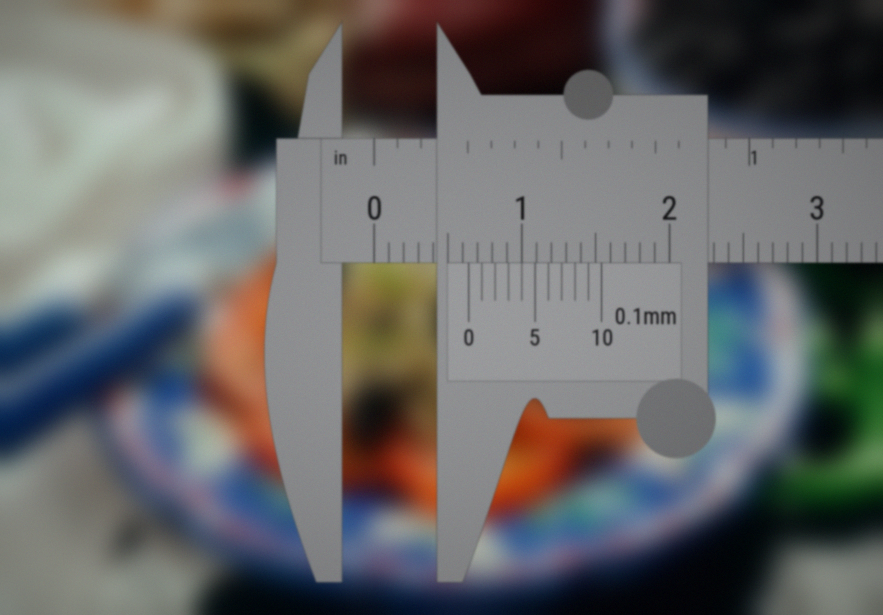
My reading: 6.4mm
